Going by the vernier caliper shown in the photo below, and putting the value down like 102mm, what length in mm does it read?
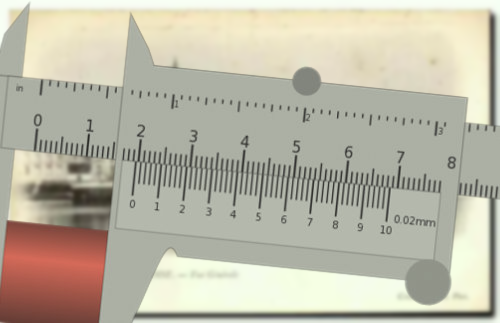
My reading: 19.5mm
